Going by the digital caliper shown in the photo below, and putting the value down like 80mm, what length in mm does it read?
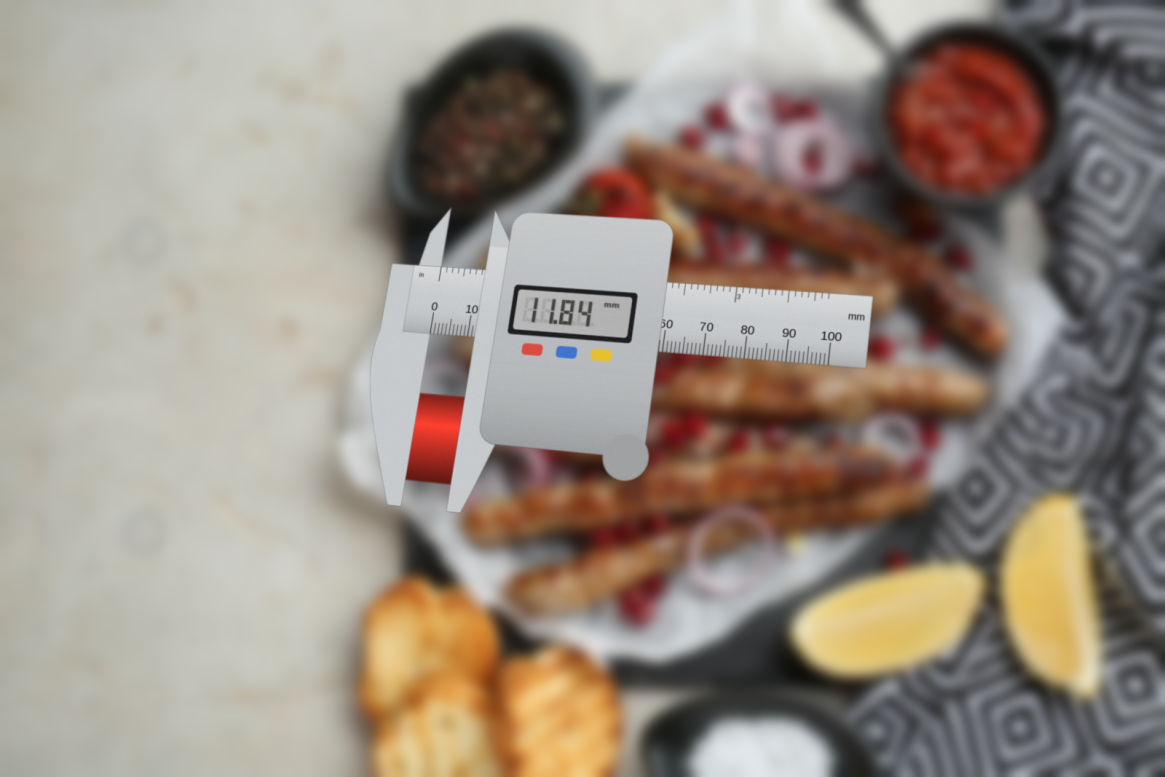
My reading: 11.84mm
